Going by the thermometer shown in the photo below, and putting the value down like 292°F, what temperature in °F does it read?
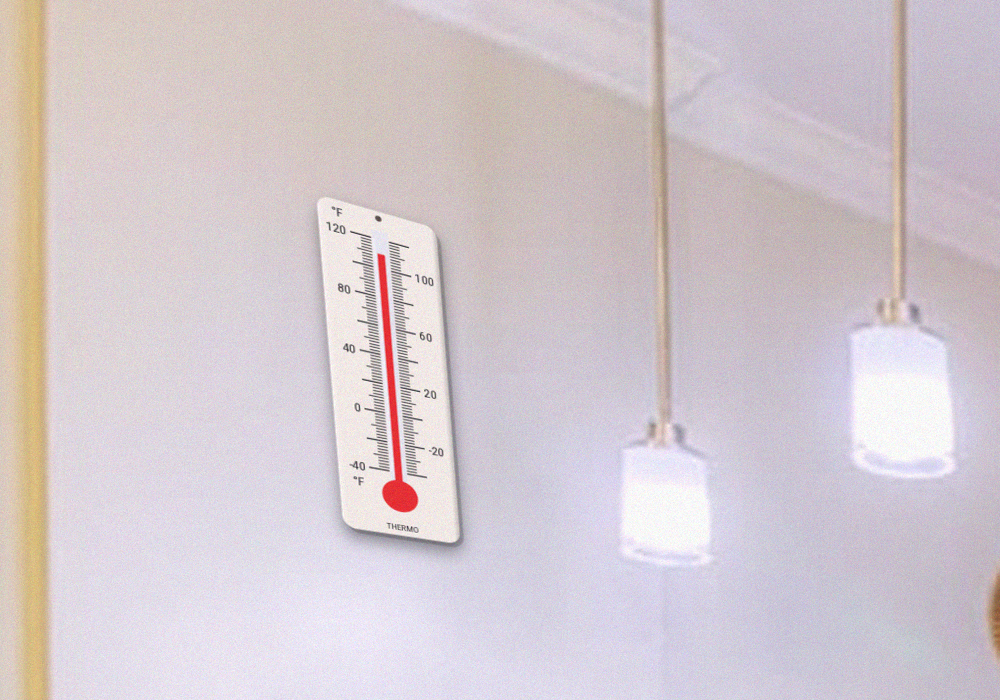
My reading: 110°F
